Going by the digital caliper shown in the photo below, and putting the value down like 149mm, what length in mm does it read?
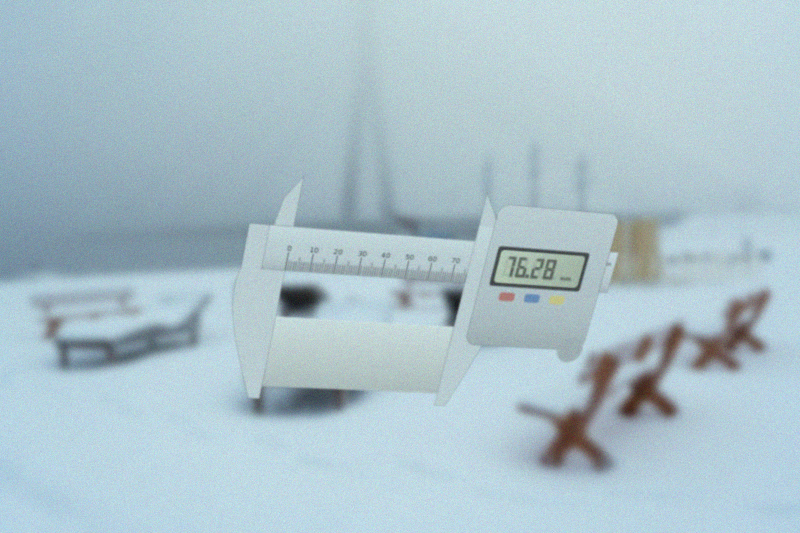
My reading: 76.28mm
